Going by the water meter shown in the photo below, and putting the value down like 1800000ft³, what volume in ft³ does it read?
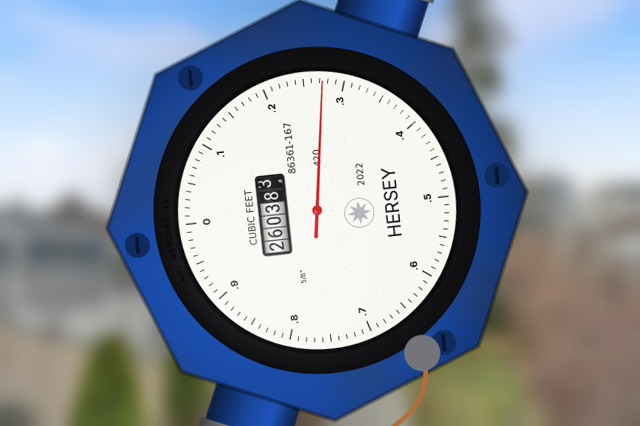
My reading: 260383.27ft³
